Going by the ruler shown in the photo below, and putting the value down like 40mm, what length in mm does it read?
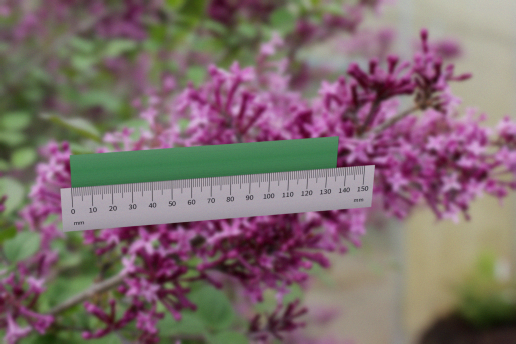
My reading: 135mm
